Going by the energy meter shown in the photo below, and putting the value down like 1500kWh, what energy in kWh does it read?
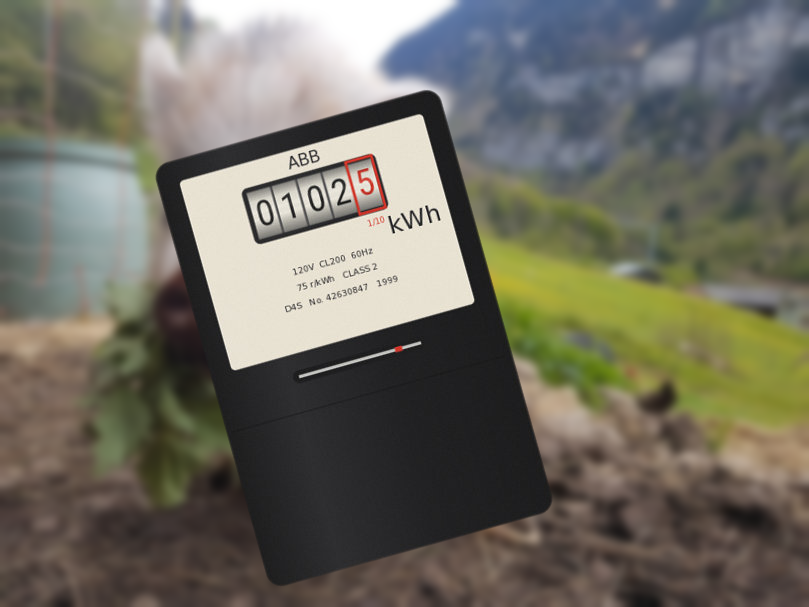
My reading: 102.5kWh
